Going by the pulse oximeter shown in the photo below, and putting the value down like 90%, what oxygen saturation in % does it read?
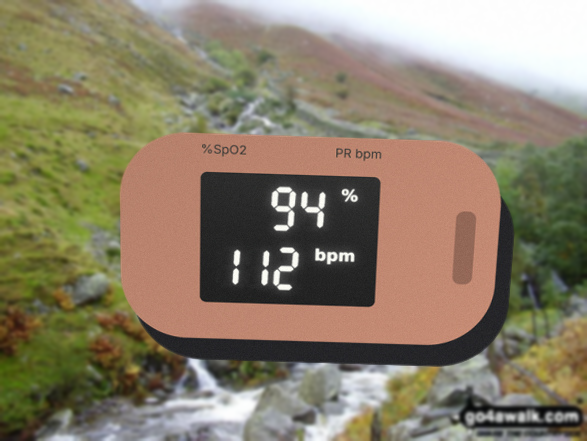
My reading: 94%
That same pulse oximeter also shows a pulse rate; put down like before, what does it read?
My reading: 112bpm
